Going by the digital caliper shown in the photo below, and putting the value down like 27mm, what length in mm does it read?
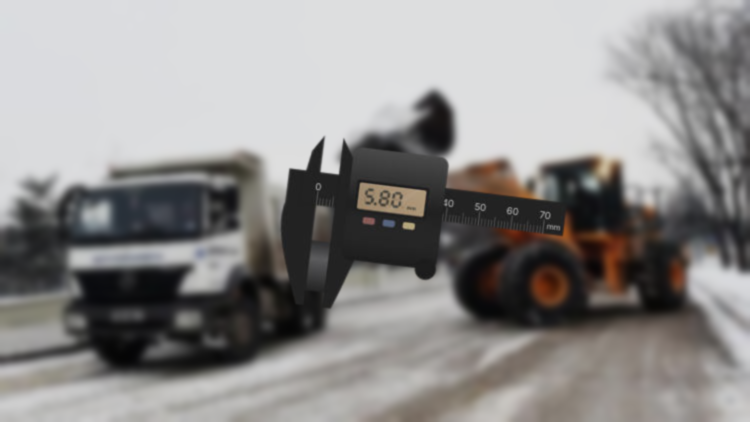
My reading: 5.80mm
